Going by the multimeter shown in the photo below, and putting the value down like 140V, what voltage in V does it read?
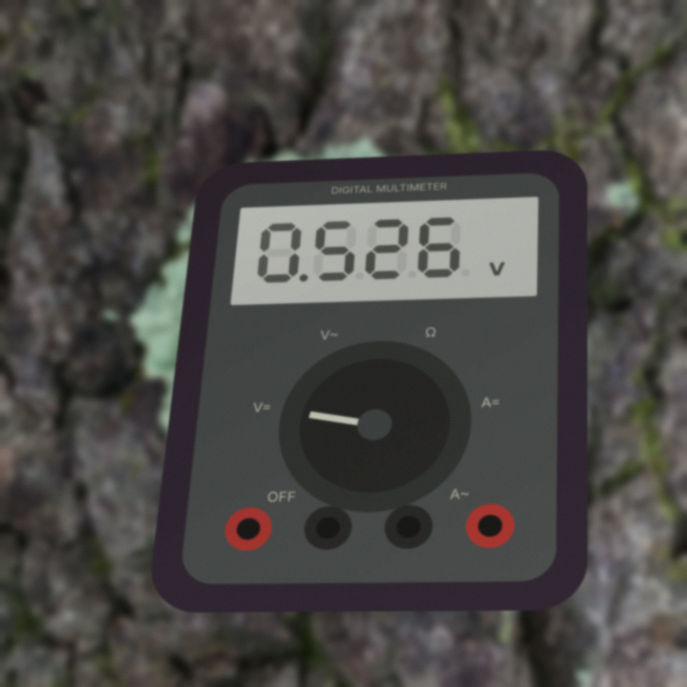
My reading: 0.526V
